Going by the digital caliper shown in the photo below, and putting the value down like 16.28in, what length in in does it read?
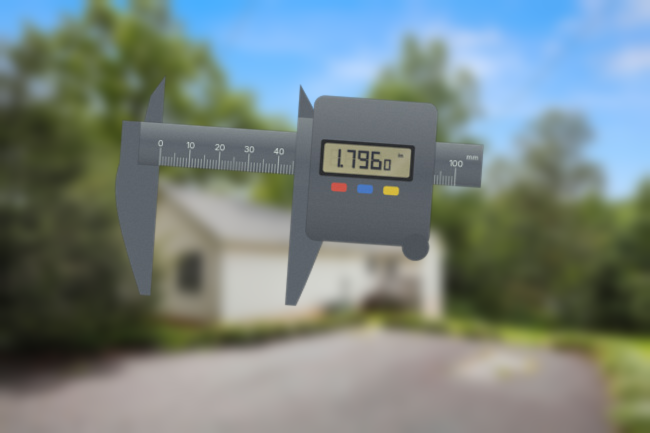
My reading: 1.7960in
